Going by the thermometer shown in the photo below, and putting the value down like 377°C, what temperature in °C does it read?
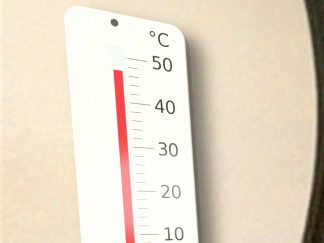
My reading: 47°C
